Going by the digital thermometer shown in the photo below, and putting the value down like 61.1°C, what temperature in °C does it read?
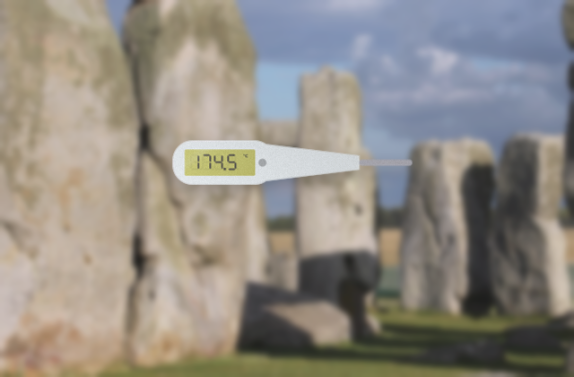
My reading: 174.5°C
